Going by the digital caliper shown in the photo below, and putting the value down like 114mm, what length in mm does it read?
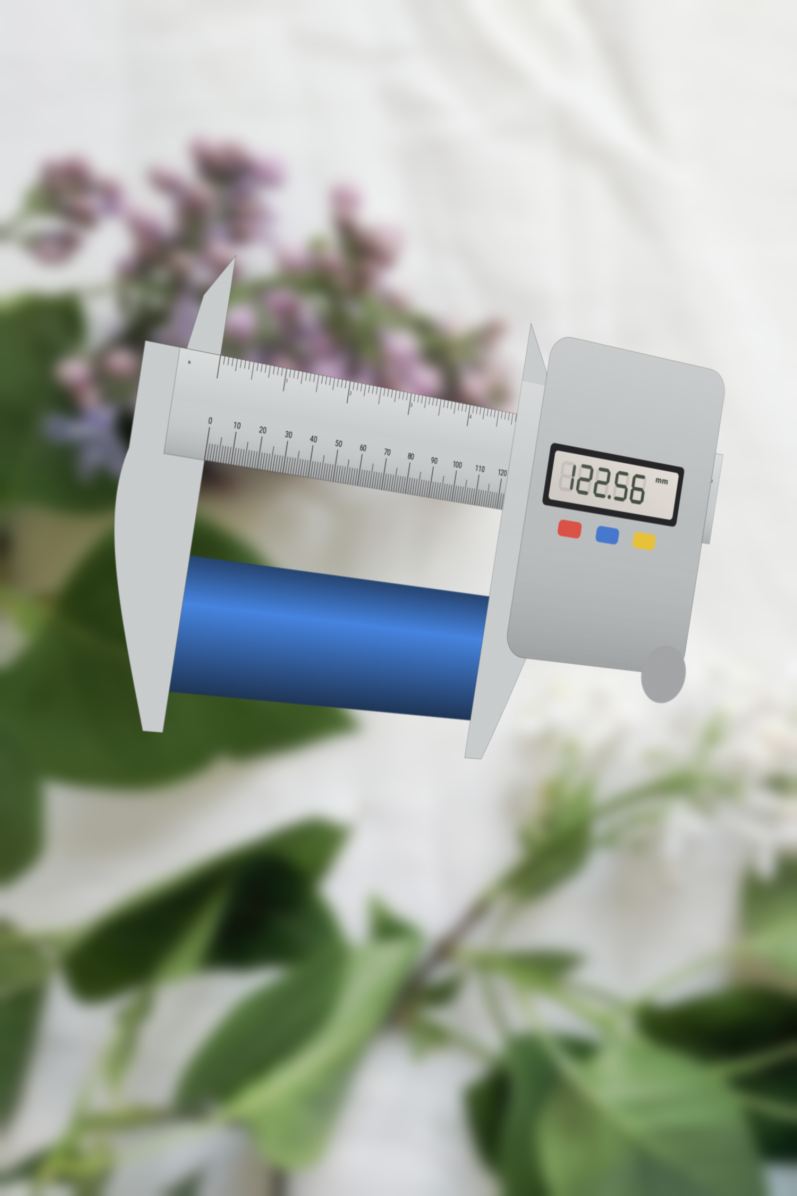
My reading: 122.56mm
